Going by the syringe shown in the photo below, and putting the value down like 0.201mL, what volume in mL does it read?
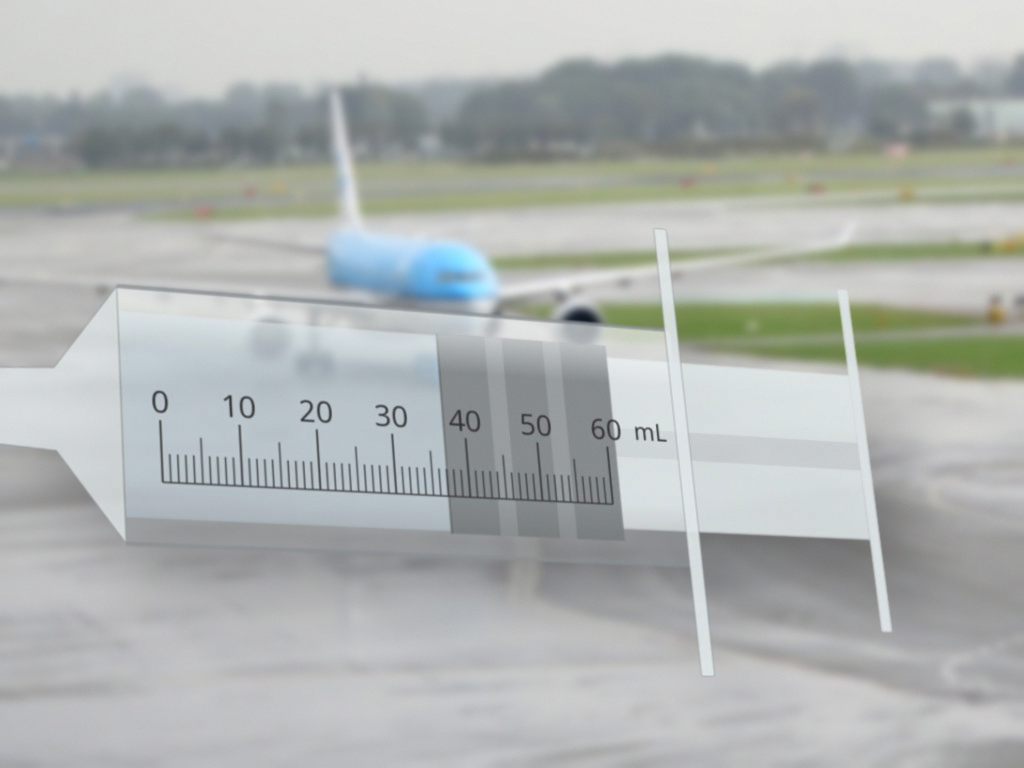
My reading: 37mL
